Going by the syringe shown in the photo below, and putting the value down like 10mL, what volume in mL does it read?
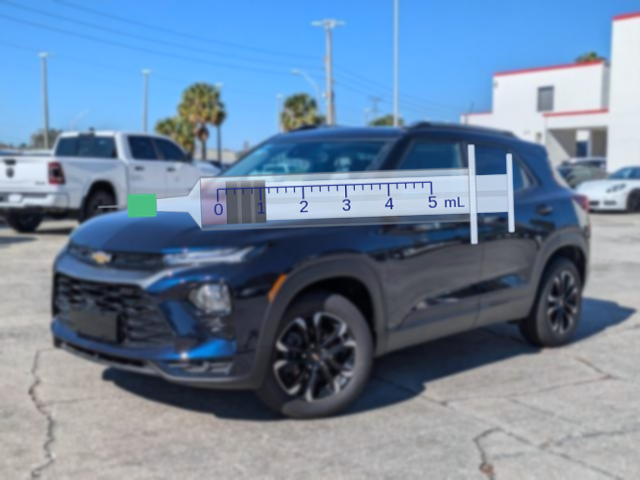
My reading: 0.2mL
